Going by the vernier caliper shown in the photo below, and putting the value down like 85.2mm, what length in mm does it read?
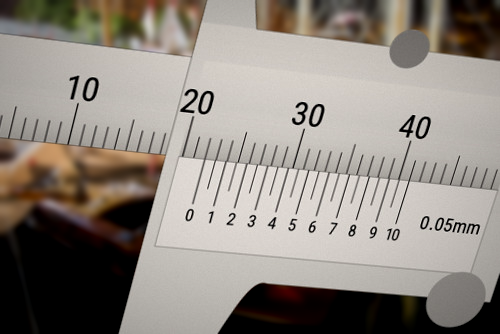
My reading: 22.0mm
